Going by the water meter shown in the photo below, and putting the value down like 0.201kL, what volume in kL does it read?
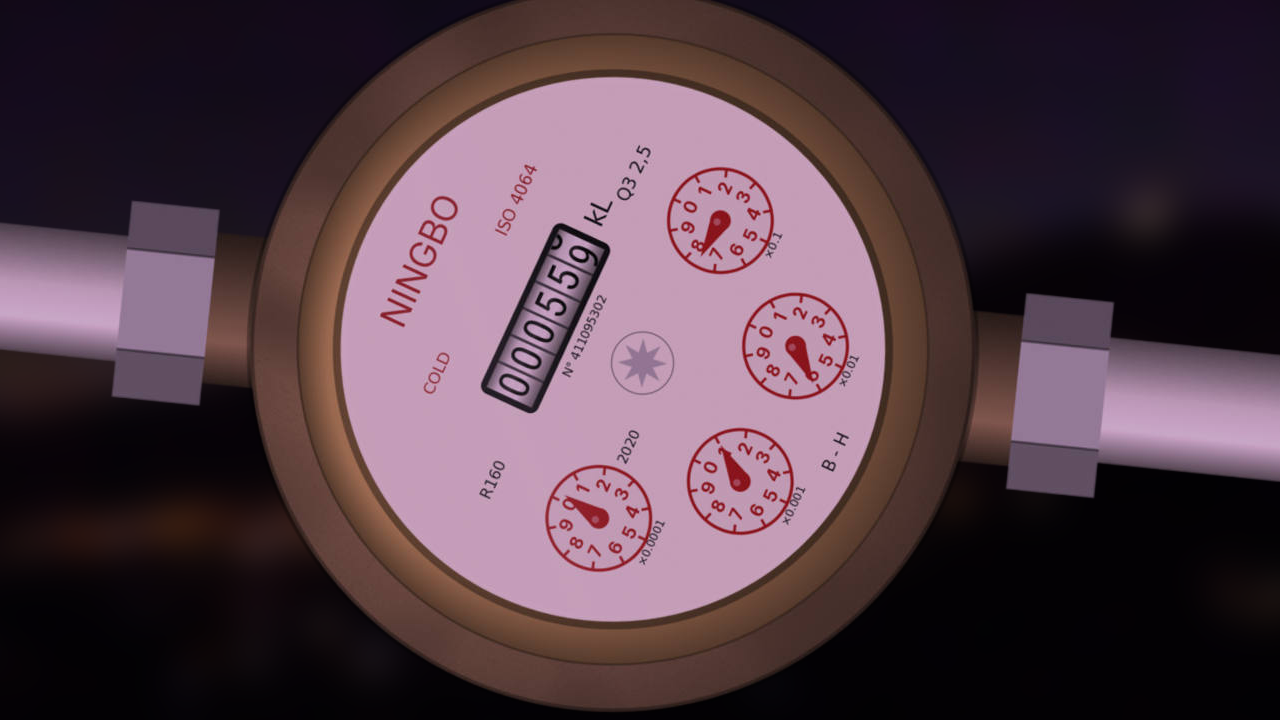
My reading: 558.7610kL
